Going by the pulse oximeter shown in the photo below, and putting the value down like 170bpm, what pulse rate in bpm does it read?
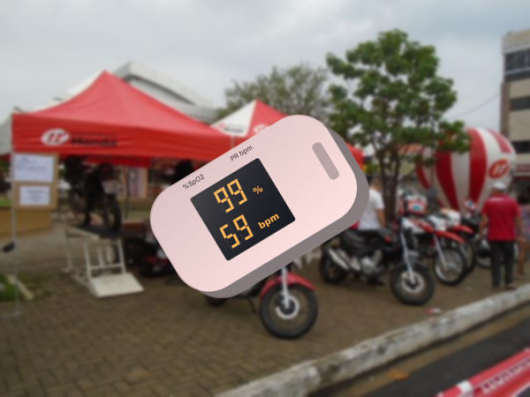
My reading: 59bpm
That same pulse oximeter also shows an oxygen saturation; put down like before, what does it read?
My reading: 99%
